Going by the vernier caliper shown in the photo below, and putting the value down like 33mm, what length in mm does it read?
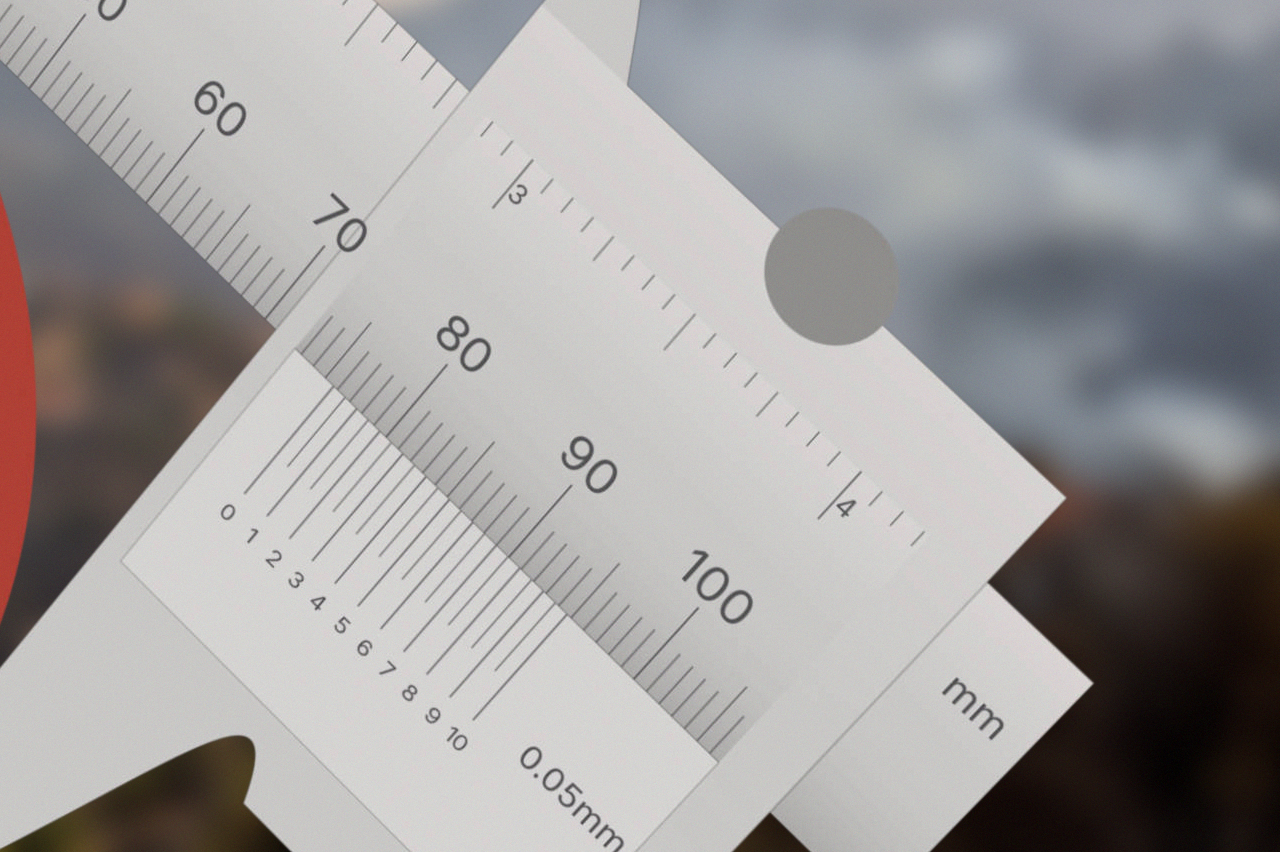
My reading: 75.7mm
